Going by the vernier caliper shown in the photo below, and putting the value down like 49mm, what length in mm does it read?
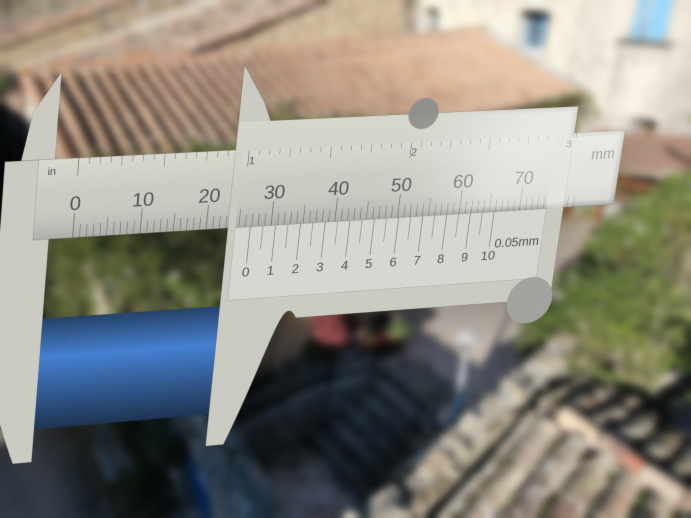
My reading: 26.8mm
